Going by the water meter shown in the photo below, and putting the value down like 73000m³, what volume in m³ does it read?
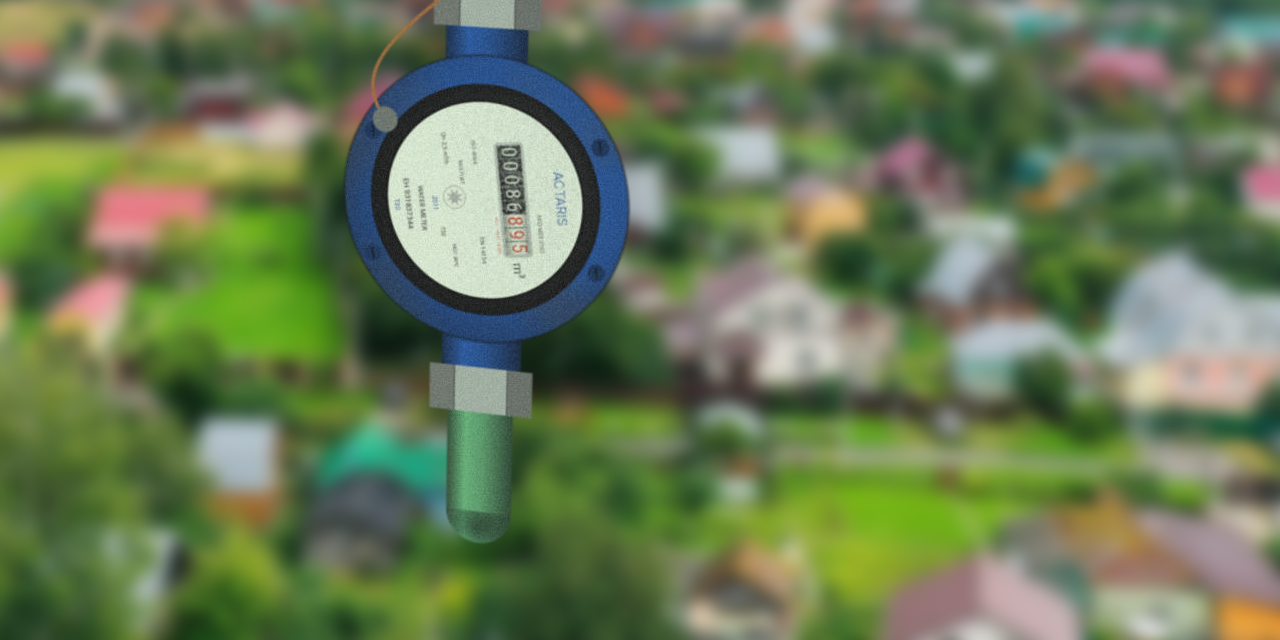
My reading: 86.895m³
